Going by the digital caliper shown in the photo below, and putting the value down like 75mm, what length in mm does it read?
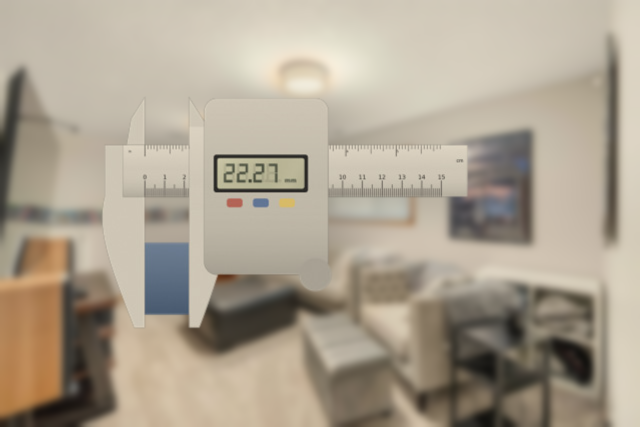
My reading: 22.27mm
